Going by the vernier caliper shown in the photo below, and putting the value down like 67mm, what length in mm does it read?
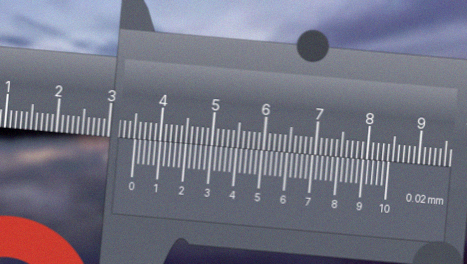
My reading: 35.2mm
